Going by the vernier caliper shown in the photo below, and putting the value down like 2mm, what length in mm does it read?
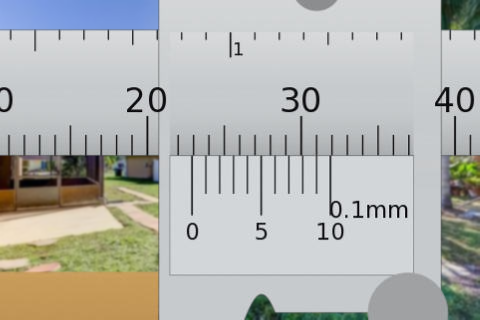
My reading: 22.9mm
